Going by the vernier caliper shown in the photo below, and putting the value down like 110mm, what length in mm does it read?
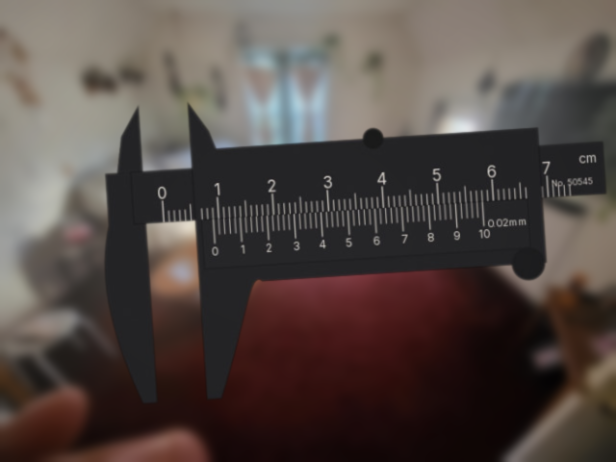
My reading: 9.0mm
